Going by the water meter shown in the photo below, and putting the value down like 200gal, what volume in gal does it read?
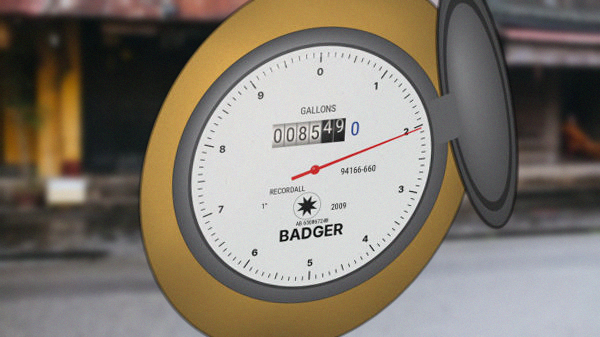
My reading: 85492.0gal
